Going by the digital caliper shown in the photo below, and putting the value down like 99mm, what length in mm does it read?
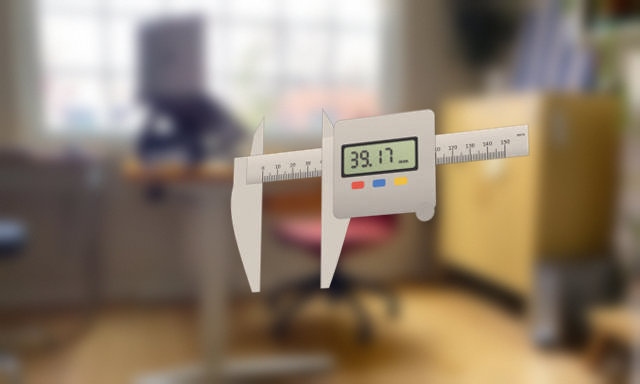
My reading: 39.17mm
